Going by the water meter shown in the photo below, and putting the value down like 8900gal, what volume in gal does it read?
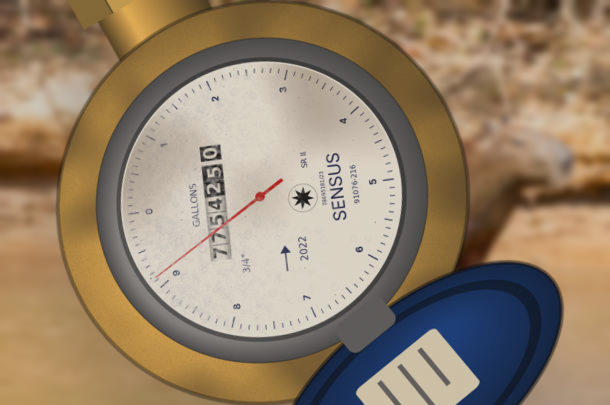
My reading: 7754249.1gal
